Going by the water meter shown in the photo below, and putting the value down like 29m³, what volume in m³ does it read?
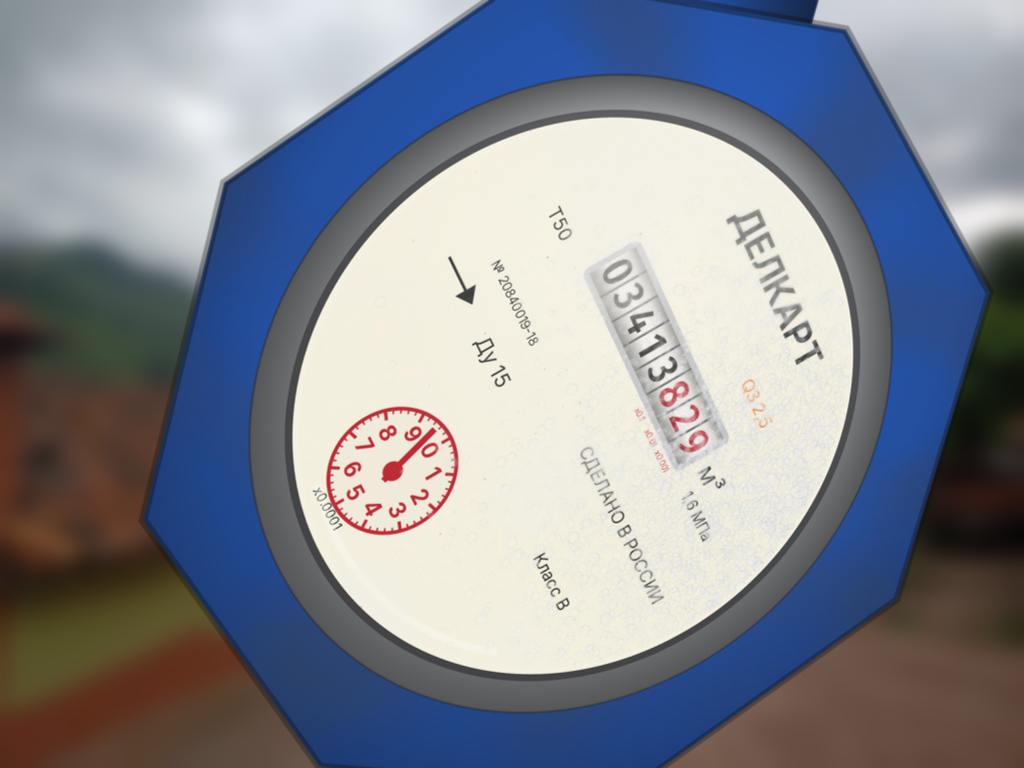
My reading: 3413.8289m³
